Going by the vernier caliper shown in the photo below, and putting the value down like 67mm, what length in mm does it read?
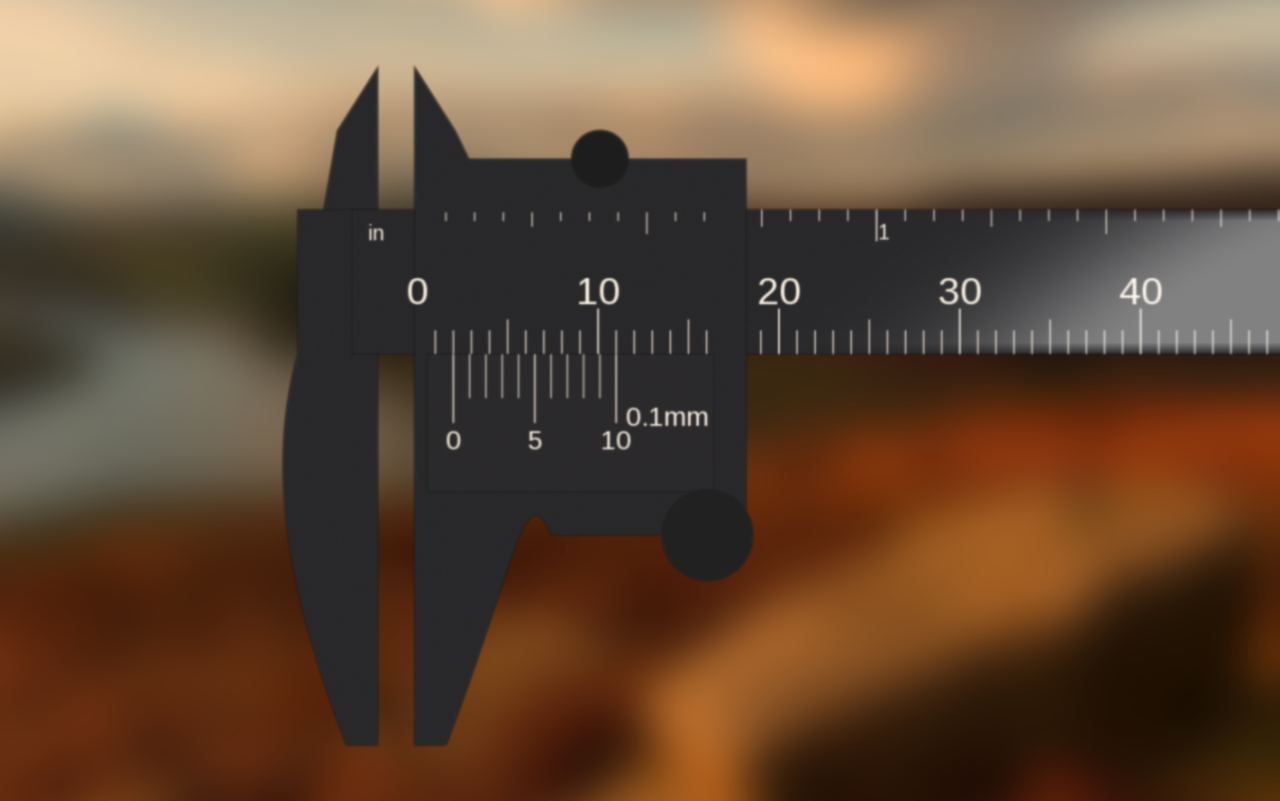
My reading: 2.0mm
